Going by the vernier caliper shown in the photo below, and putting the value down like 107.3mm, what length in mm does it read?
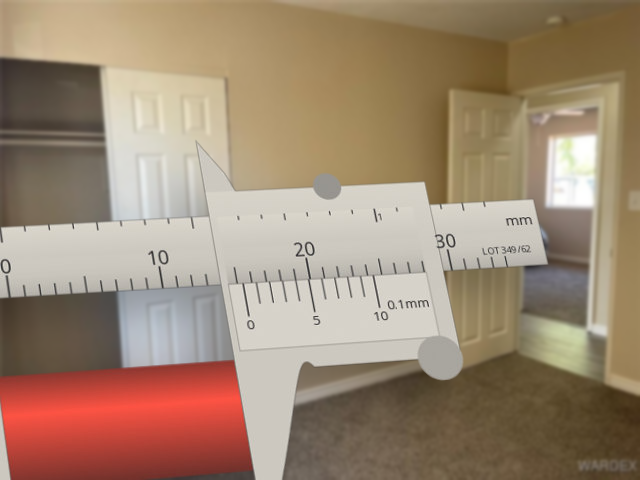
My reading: 15.4mm
